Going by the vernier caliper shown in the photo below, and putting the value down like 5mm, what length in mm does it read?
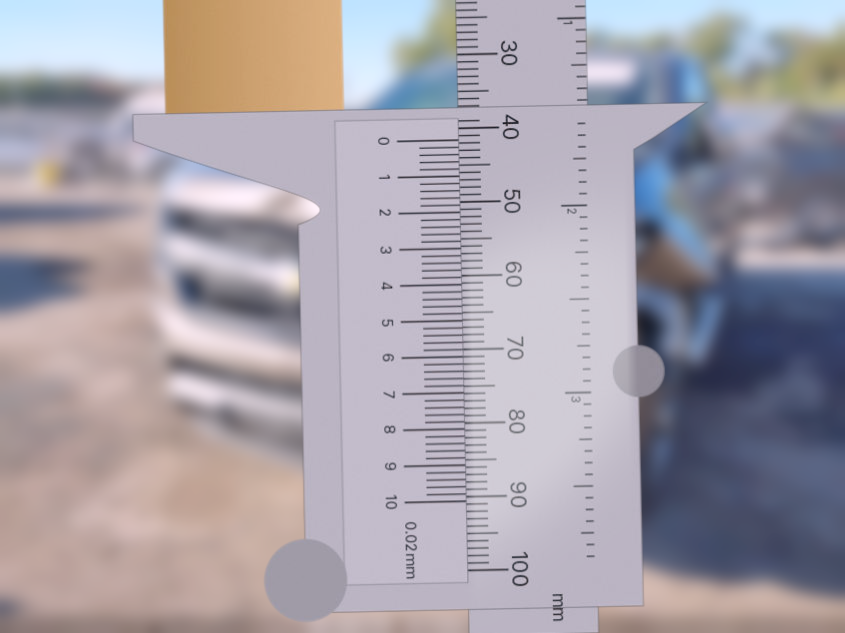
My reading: 41.6mm
